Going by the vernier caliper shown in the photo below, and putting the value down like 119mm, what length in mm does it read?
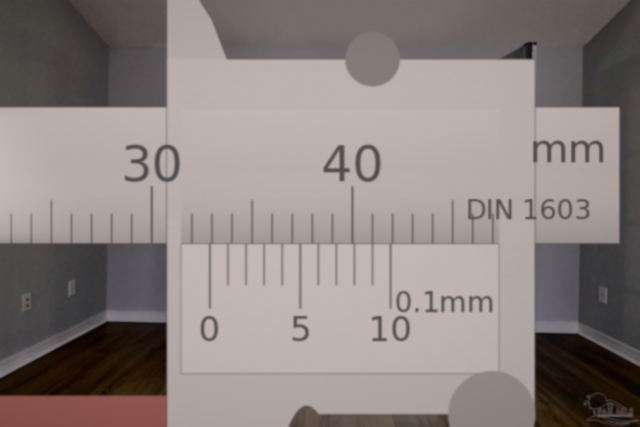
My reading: 32.9mm
